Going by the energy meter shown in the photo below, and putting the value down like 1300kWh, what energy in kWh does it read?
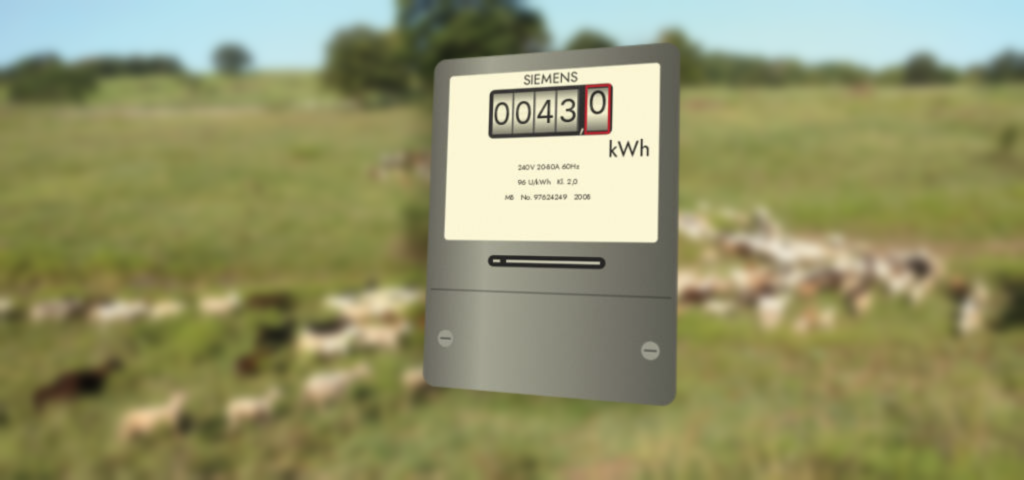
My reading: 43.0kWh
